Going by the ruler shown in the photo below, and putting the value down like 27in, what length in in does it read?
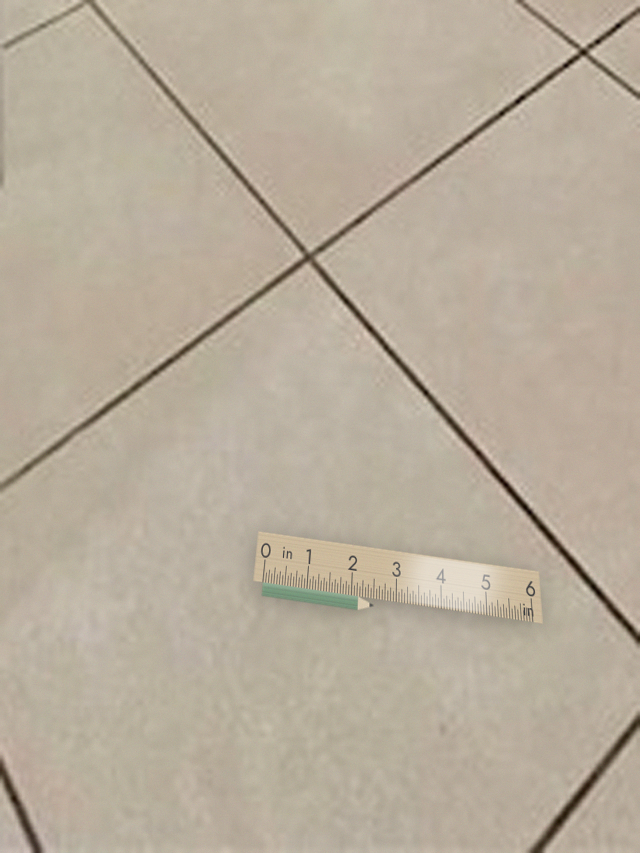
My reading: 2.5in
